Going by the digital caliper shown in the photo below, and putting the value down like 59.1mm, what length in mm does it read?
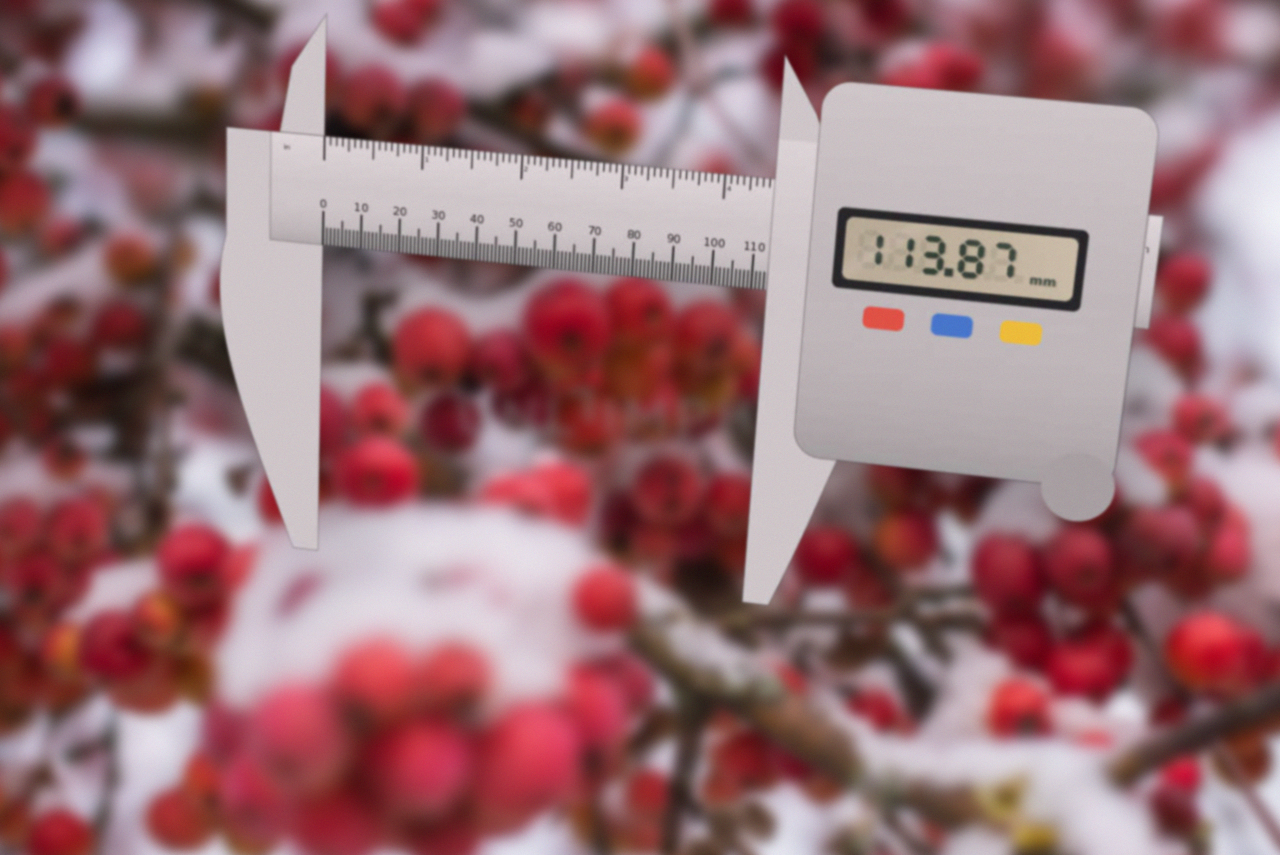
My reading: 113.87mm
